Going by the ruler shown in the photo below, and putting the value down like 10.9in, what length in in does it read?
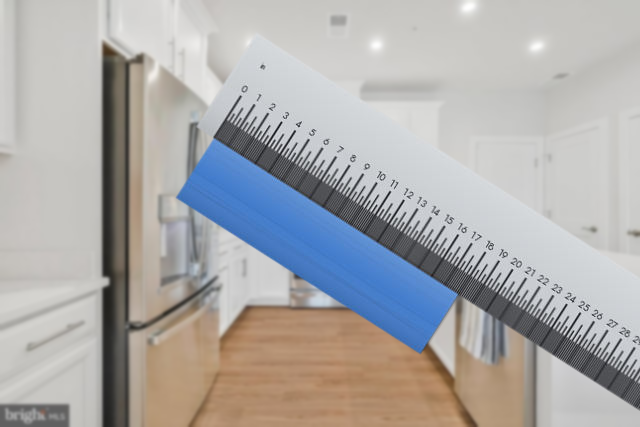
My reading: 18in
